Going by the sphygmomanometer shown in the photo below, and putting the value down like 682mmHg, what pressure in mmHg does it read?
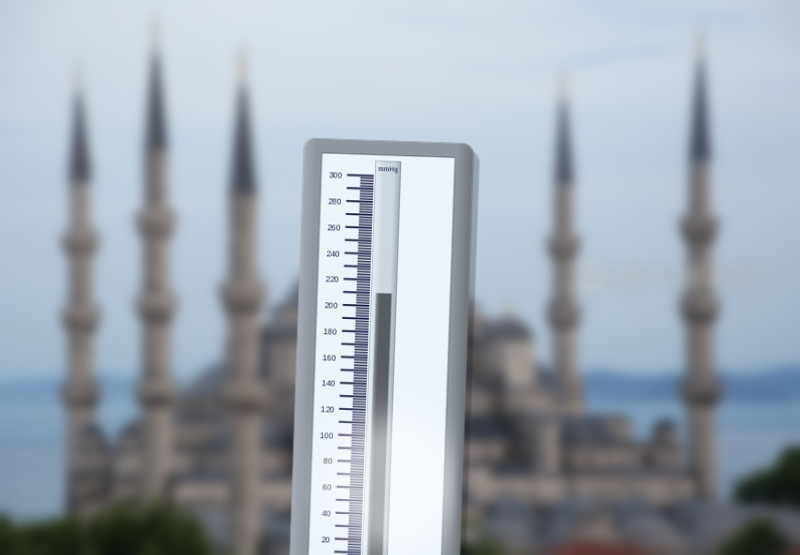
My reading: 210mmHg
